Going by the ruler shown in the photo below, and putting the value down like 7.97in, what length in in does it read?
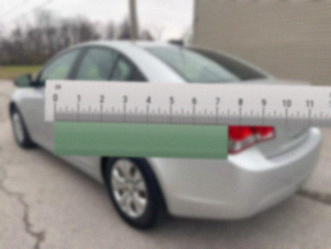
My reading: 7.5in
